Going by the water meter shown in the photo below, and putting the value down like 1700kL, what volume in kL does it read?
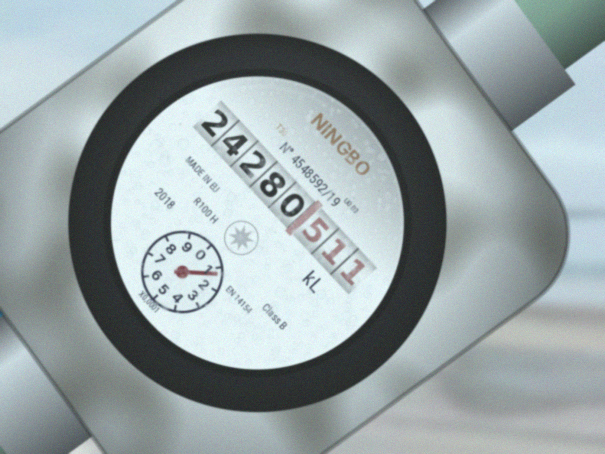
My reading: 24280.5111kL
